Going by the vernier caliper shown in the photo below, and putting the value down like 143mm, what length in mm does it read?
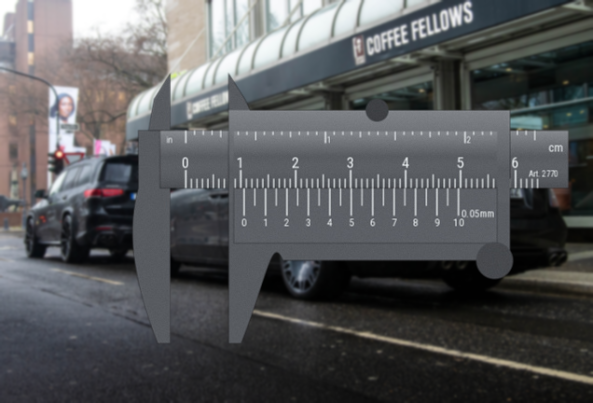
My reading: 10.6mm
